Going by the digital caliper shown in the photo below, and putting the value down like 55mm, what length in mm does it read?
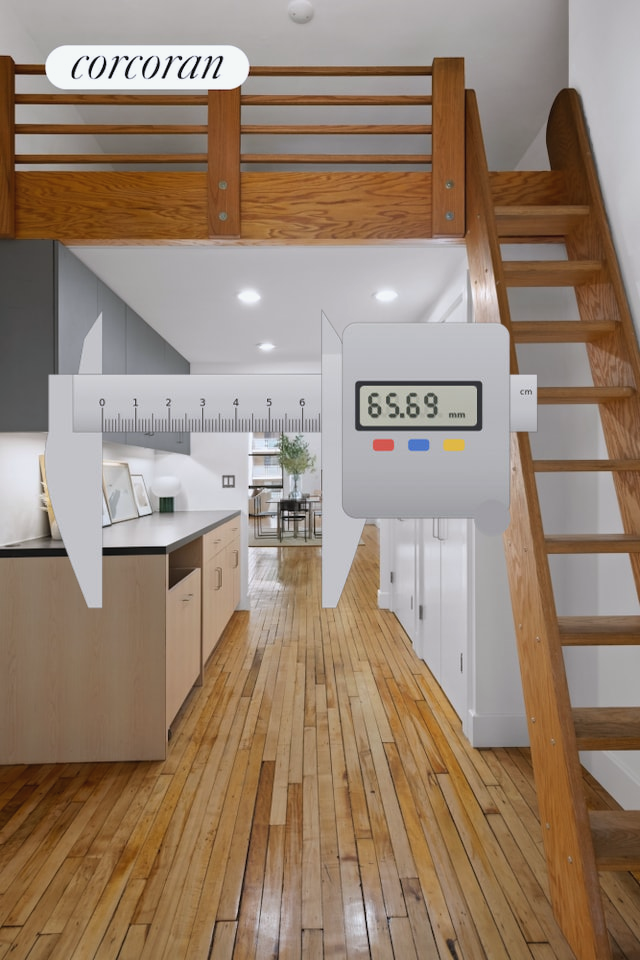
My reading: 65.69mm
